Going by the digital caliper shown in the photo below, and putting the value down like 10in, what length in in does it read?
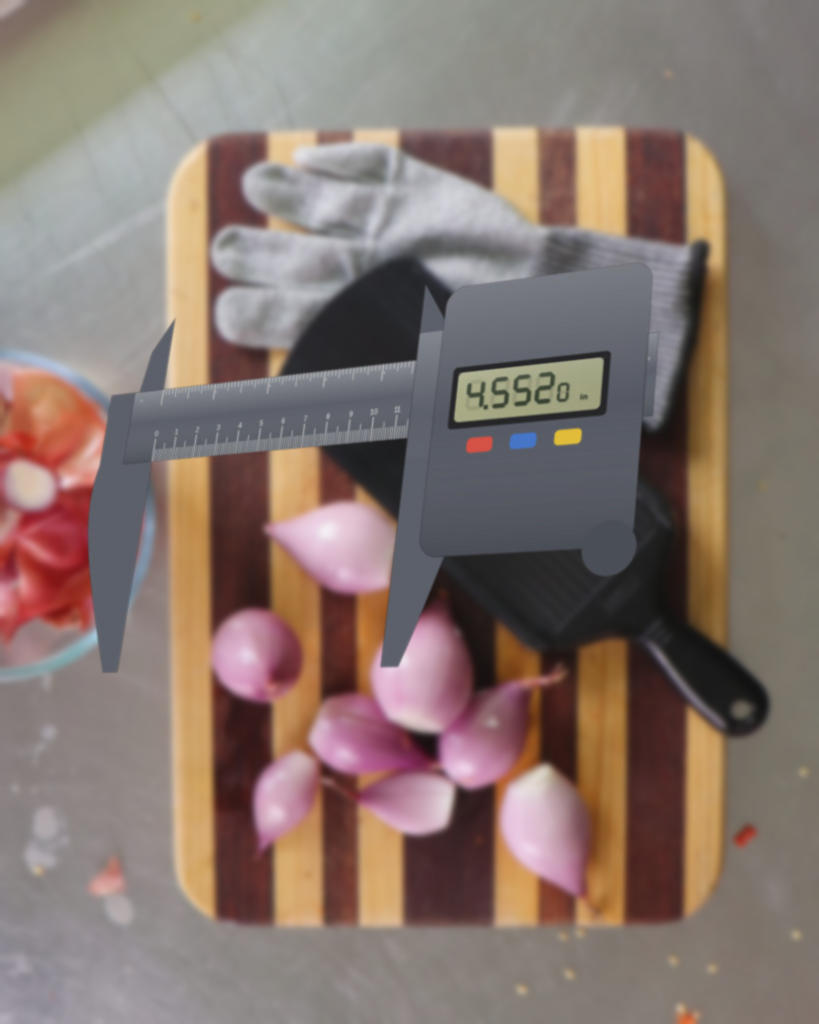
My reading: 4.5520in
